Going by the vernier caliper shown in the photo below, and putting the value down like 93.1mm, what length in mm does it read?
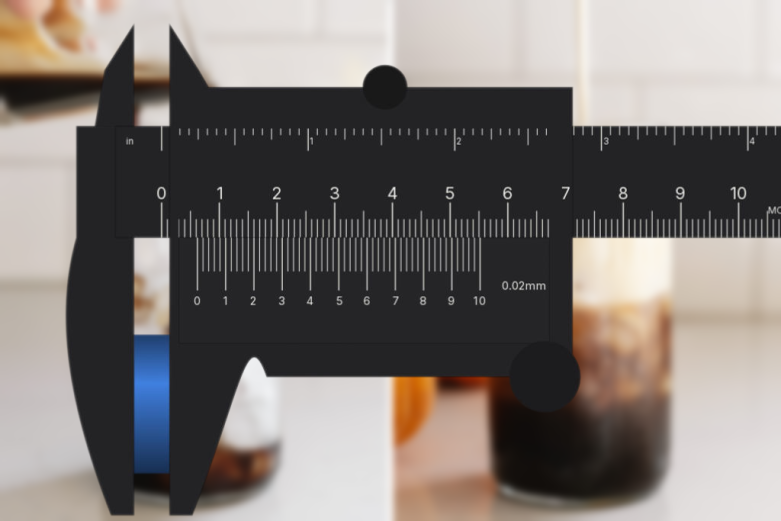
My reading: 6.2mm
